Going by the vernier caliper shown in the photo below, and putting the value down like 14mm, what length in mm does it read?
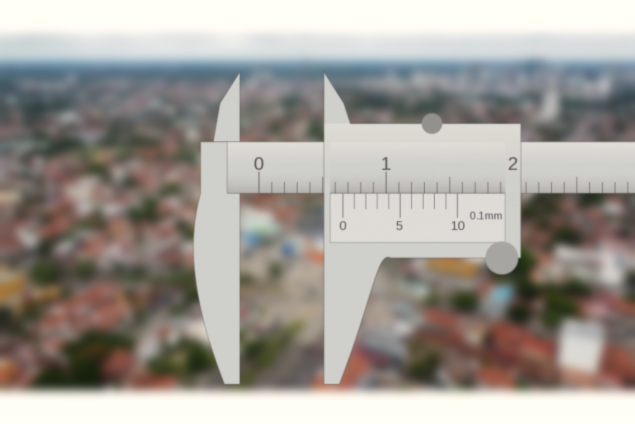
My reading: 6.6mm
